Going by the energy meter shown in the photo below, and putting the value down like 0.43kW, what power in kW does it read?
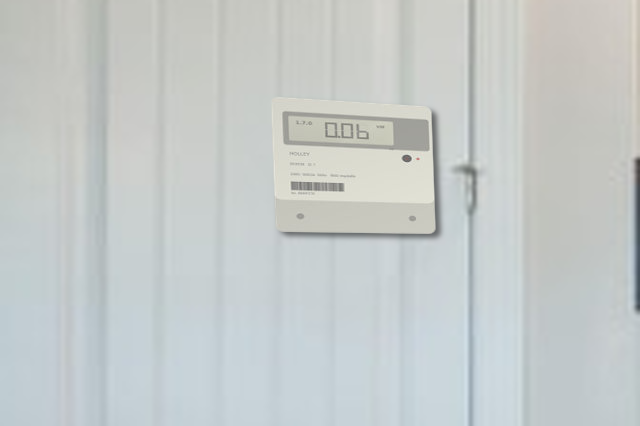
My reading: 0.06kW
